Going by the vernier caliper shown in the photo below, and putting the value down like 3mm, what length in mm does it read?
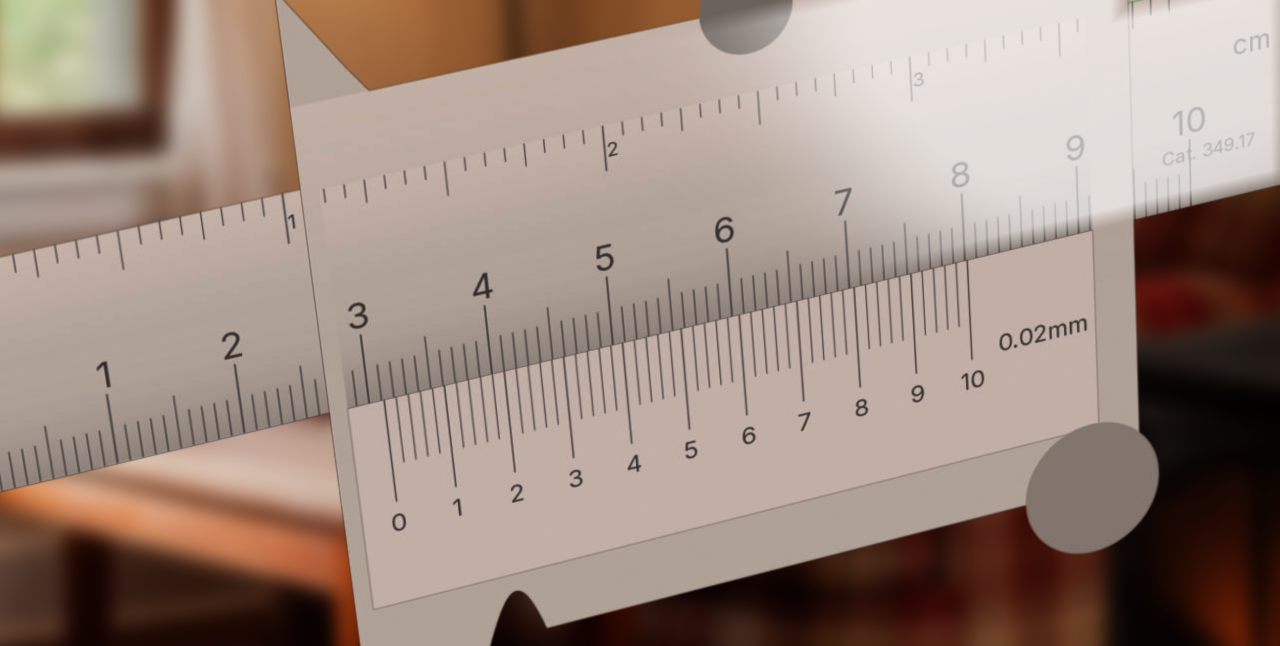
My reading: 31.2mm
